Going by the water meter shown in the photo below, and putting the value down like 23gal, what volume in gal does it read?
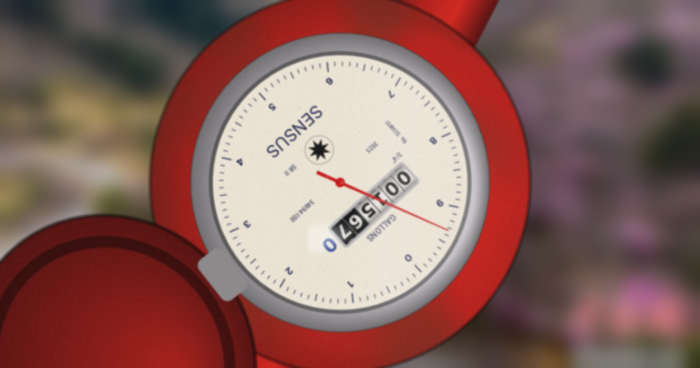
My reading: 15669.3gal
